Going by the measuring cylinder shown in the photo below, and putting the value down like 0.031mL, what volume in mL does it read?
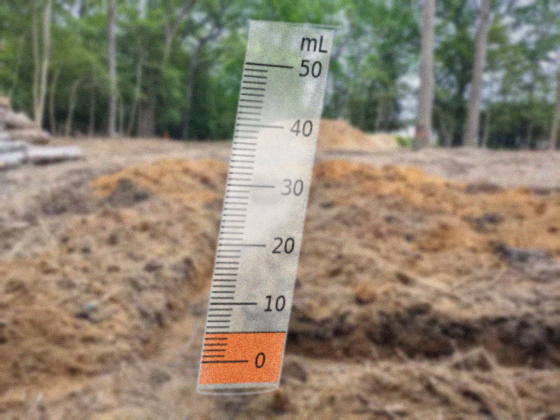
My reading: 5mL
